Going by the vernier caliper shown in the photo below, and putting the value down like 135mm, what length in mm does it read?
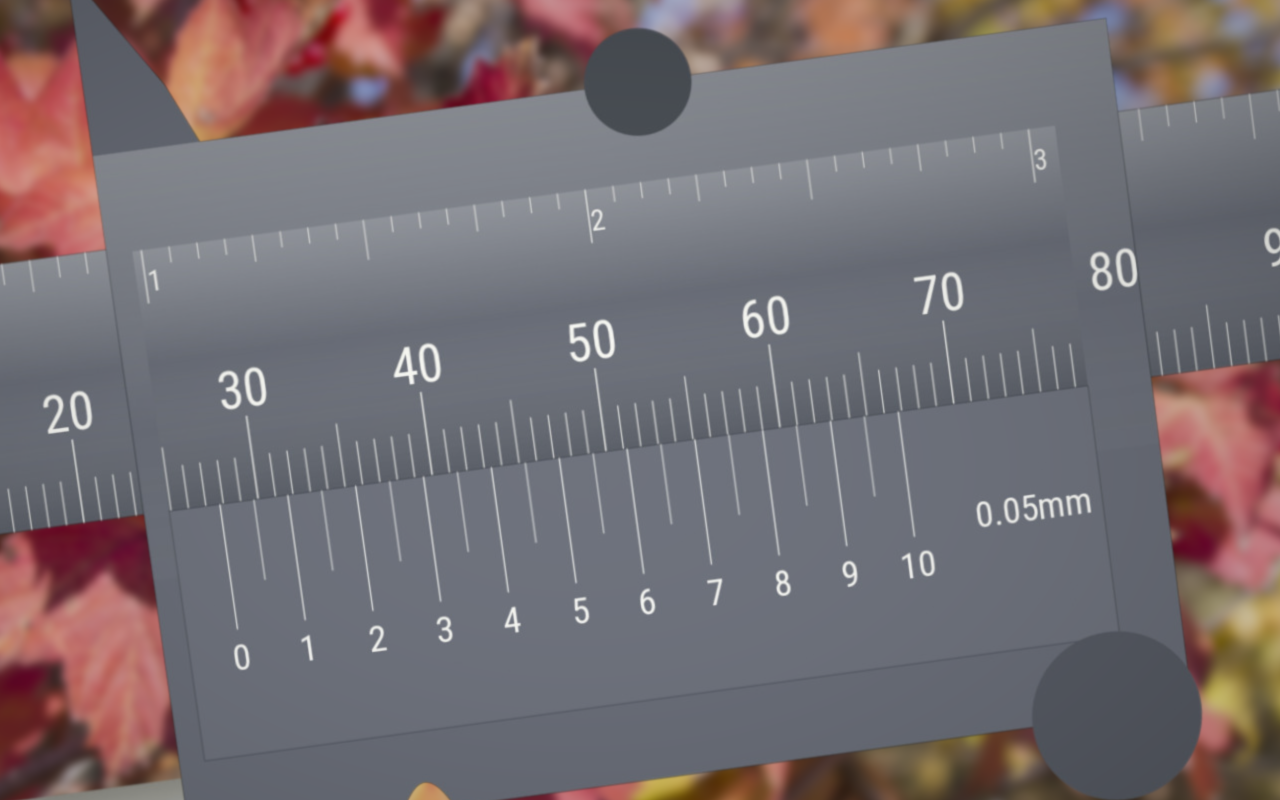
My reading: 27.8mm
